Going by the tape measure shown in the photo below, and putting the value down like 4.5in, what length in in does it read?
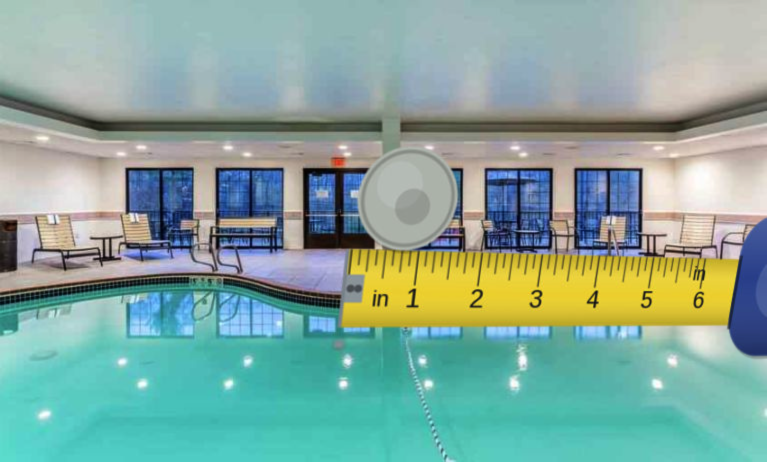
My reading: 1.5in
